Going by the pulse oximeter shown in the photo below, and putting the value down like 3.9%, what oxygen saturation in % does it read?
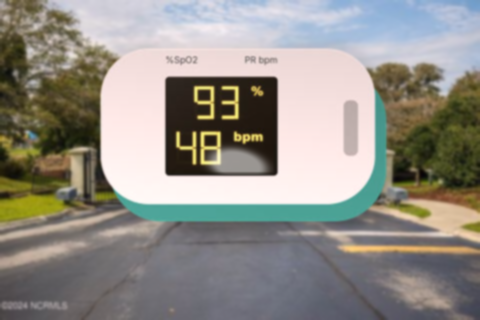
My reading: 93%
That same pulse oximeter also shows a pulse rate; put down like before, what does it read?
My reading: 48bpm
